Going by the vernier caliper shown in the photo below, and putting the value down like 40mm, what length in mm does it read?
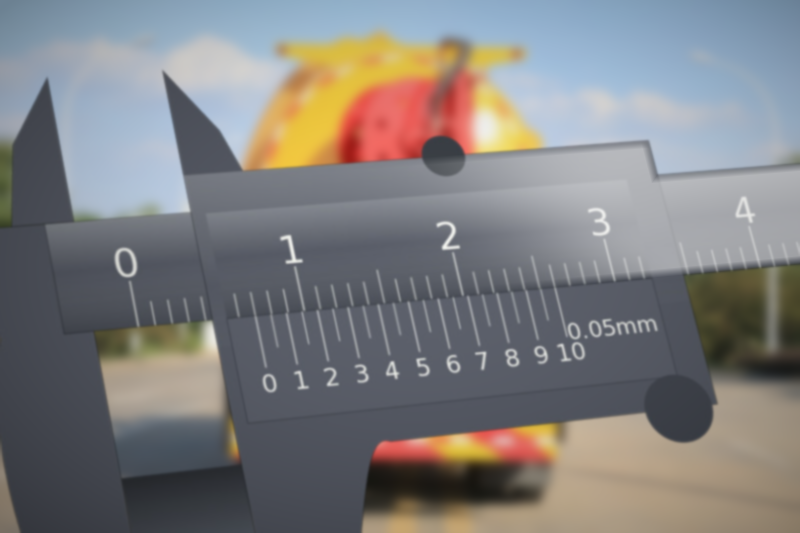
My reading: 7.0mm
